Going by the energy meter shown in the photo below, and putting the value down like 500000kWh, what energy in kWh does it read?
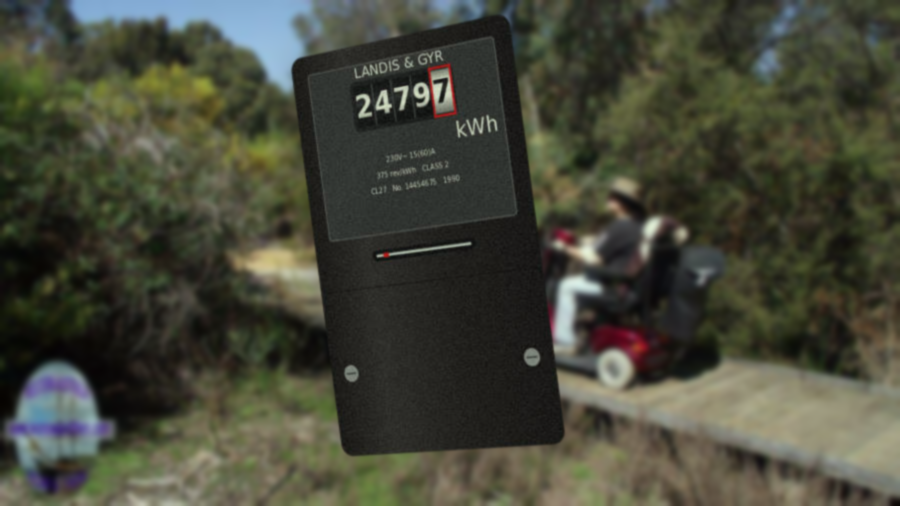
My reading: 2479.7kWh
